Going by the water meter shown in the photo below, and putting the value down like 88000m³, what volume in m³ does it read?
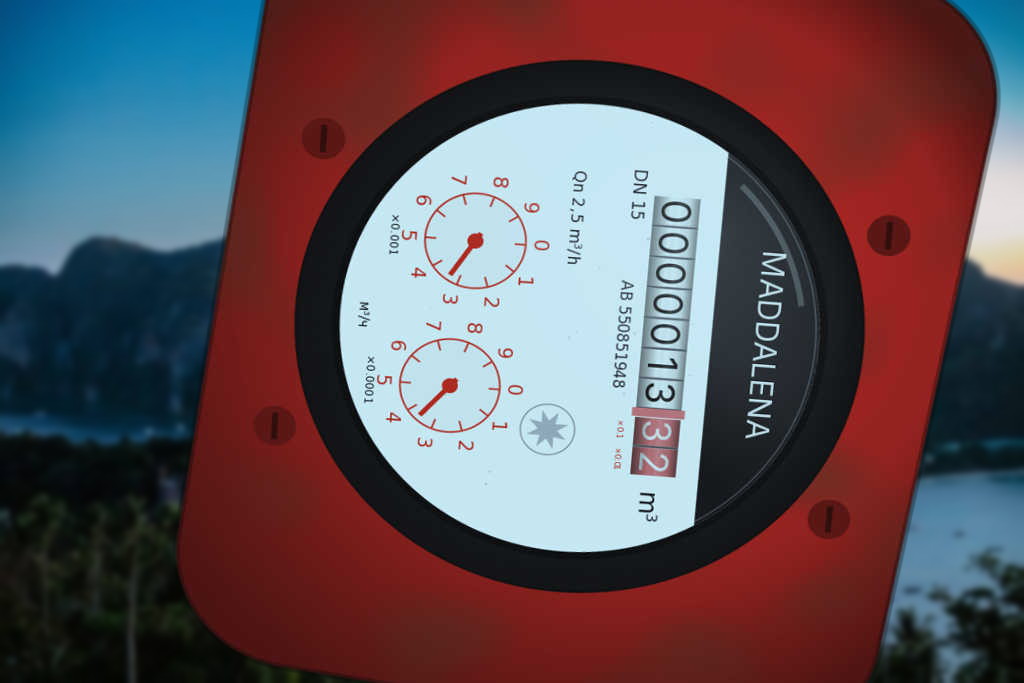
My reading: 13.3233m³
